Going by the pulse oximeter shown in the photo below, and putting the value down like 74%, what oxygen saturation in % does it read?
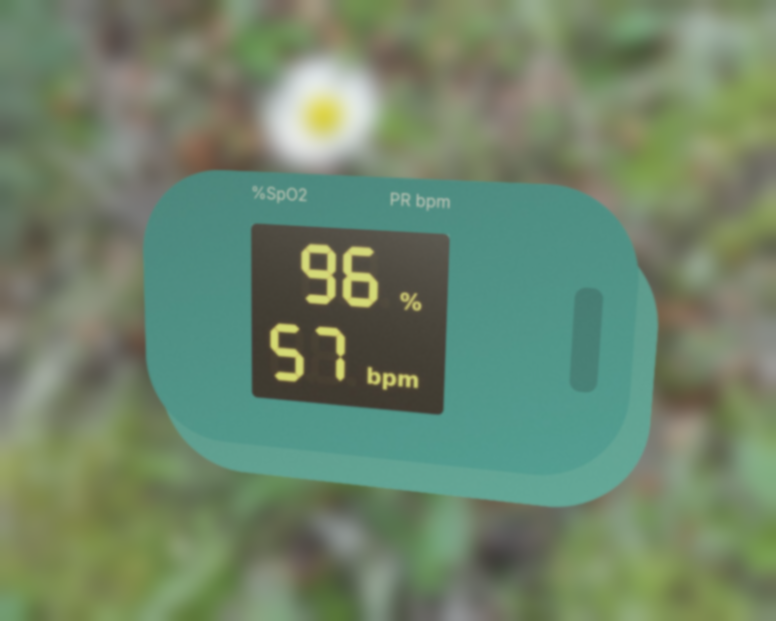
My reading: 96%
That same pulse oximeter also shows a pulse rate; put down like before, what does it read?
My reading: 57bpm
